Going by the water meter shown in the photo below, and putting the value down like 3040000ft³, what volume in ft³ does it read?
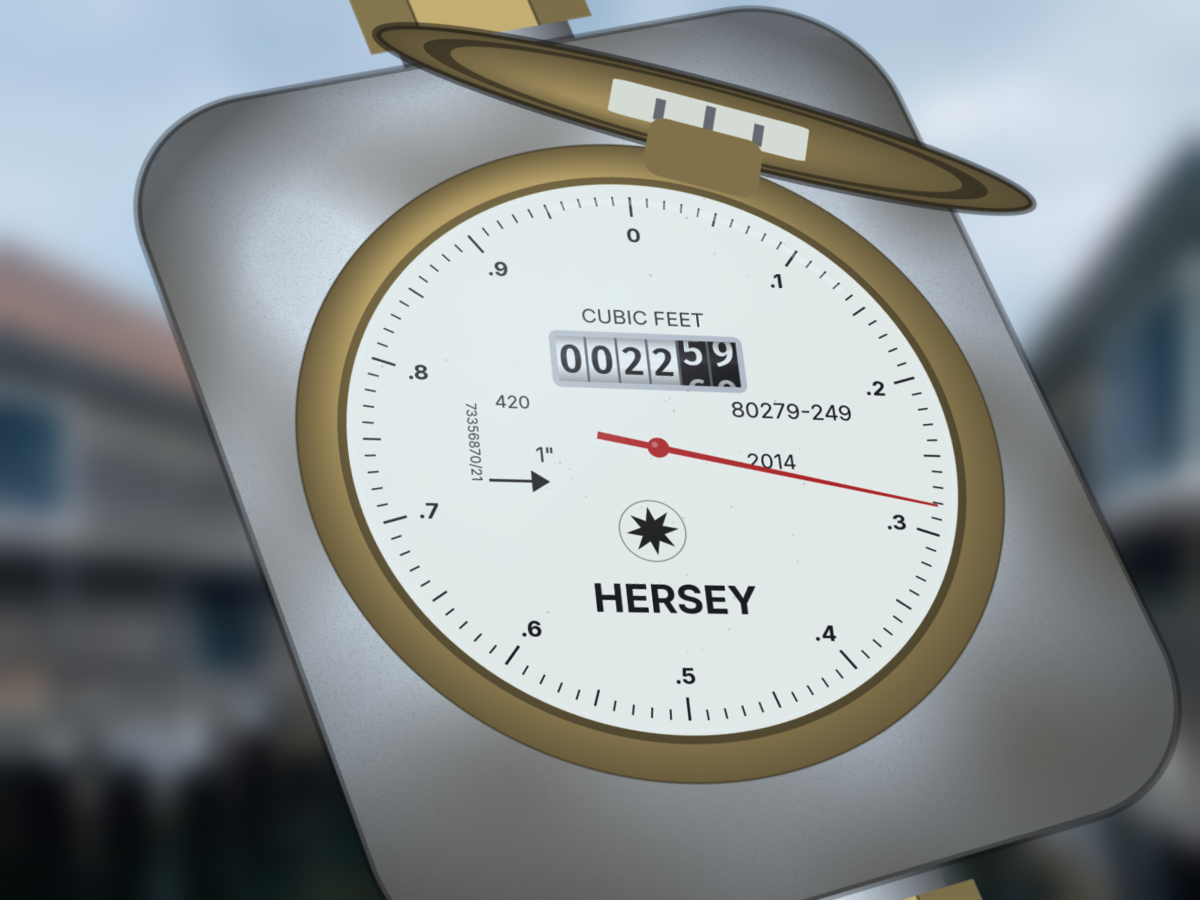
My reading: 2259.28ft³
